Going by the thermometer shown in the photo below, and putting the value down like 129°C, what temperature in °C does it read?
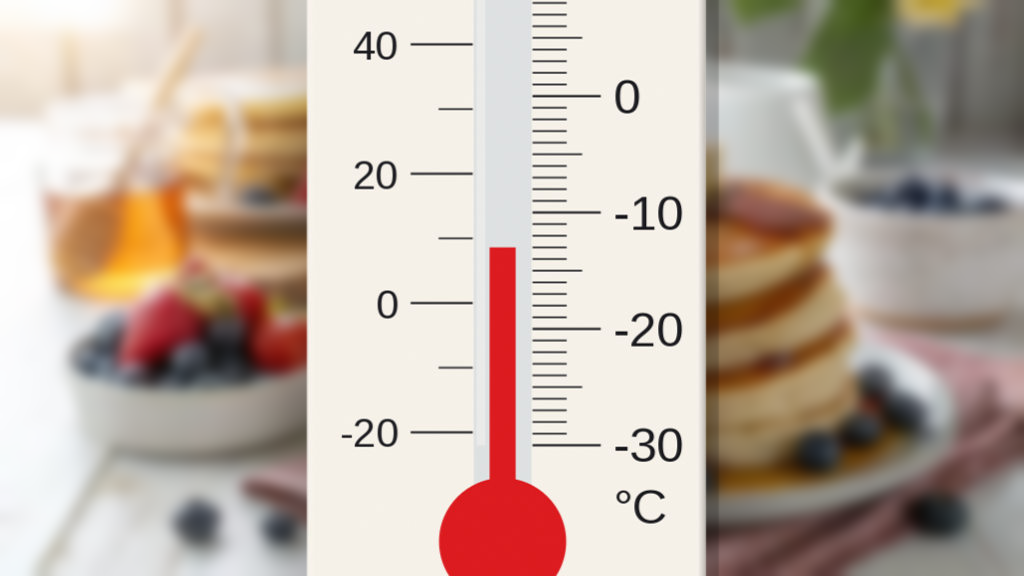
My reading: -13°C
